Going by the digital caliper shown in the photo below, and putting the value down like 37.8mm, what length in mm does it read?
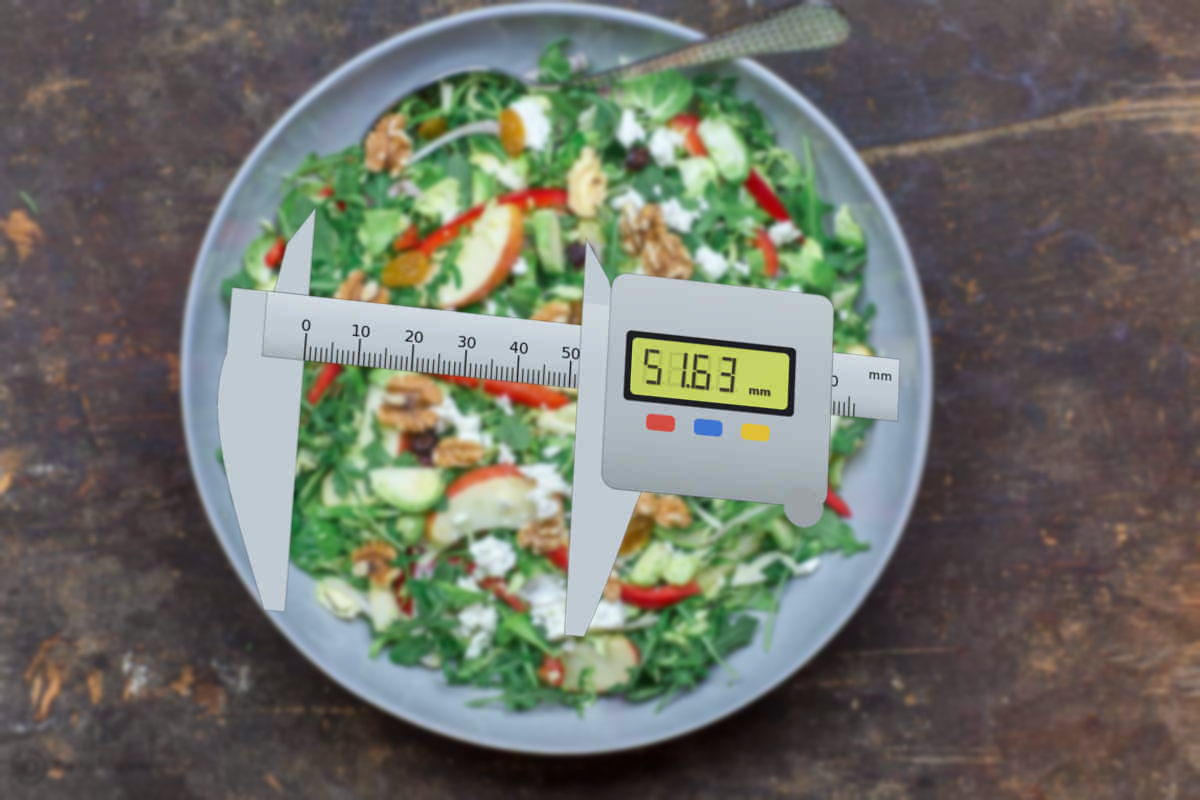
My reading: 51.63mm
